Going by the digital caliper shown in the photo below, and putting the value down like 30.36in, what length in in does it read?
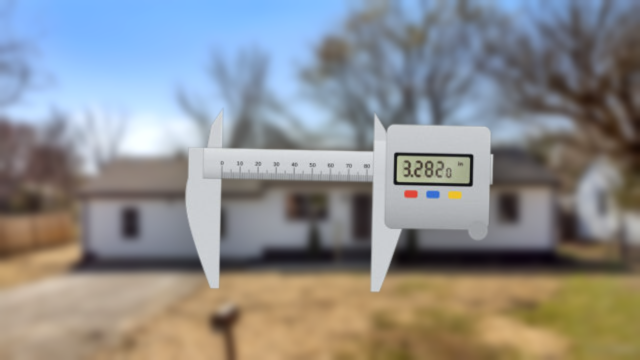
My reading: 3.2820in
